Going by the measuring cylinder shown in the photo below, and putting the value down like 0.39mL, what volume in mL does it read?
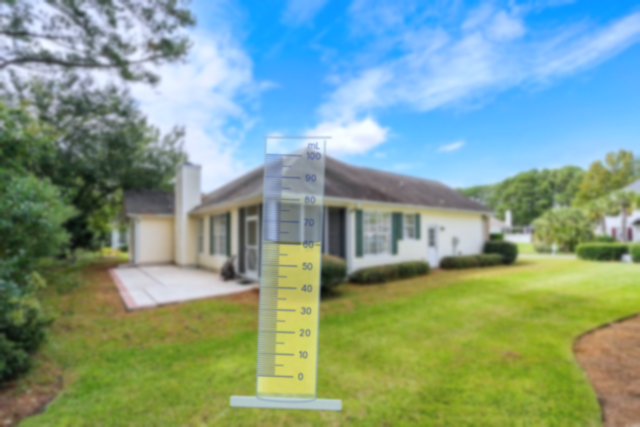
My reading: 60mL
